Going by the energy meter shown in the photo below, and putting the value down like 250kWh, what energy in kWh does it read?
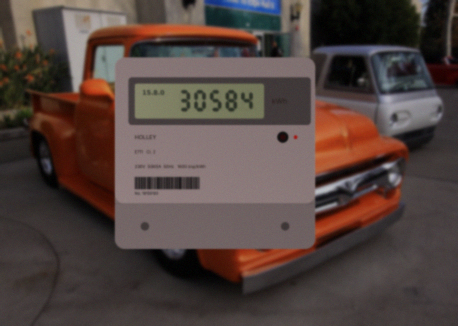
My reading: 30584kWh
